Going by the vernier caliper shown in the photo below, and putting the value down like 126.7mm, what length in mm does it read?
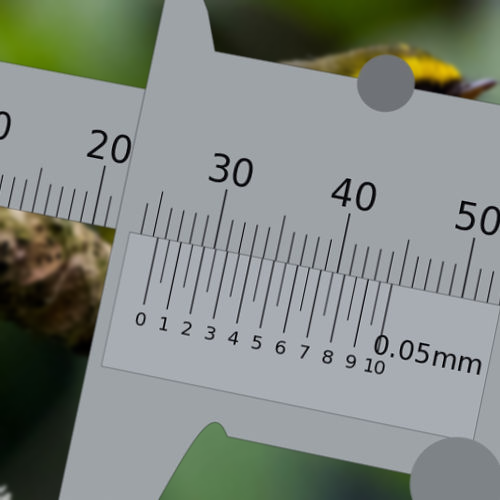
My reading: 25.4mm
